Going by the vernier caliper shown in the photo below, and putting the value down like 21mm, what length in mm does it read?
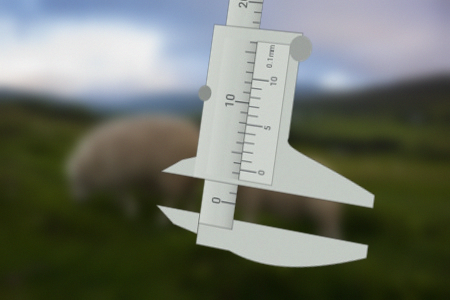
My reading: 3.4mm
